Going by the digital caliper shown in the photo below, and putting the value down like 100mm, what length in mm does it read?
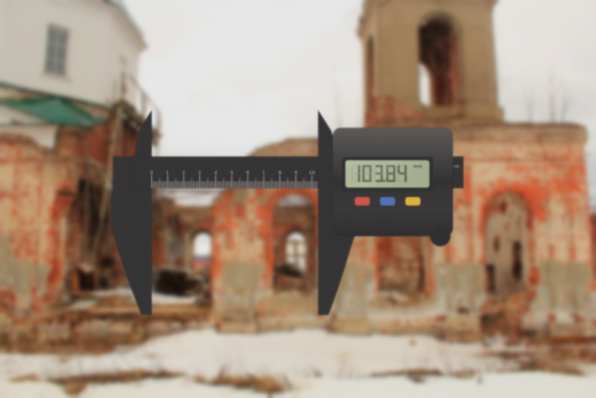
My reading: 103.84mm
